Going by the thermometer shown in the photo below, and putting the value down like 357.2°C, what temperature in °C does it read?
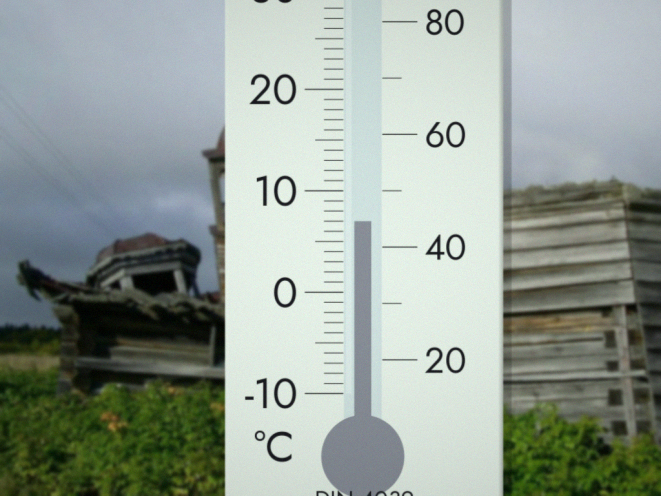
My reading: 7°C
